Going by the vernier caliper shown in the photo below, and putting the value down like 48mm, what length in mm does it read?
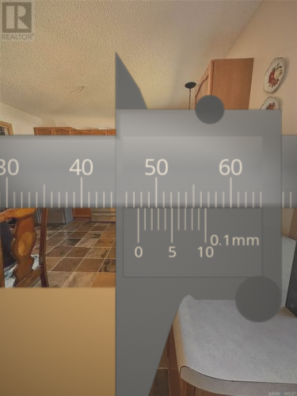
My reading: 47.6mm
